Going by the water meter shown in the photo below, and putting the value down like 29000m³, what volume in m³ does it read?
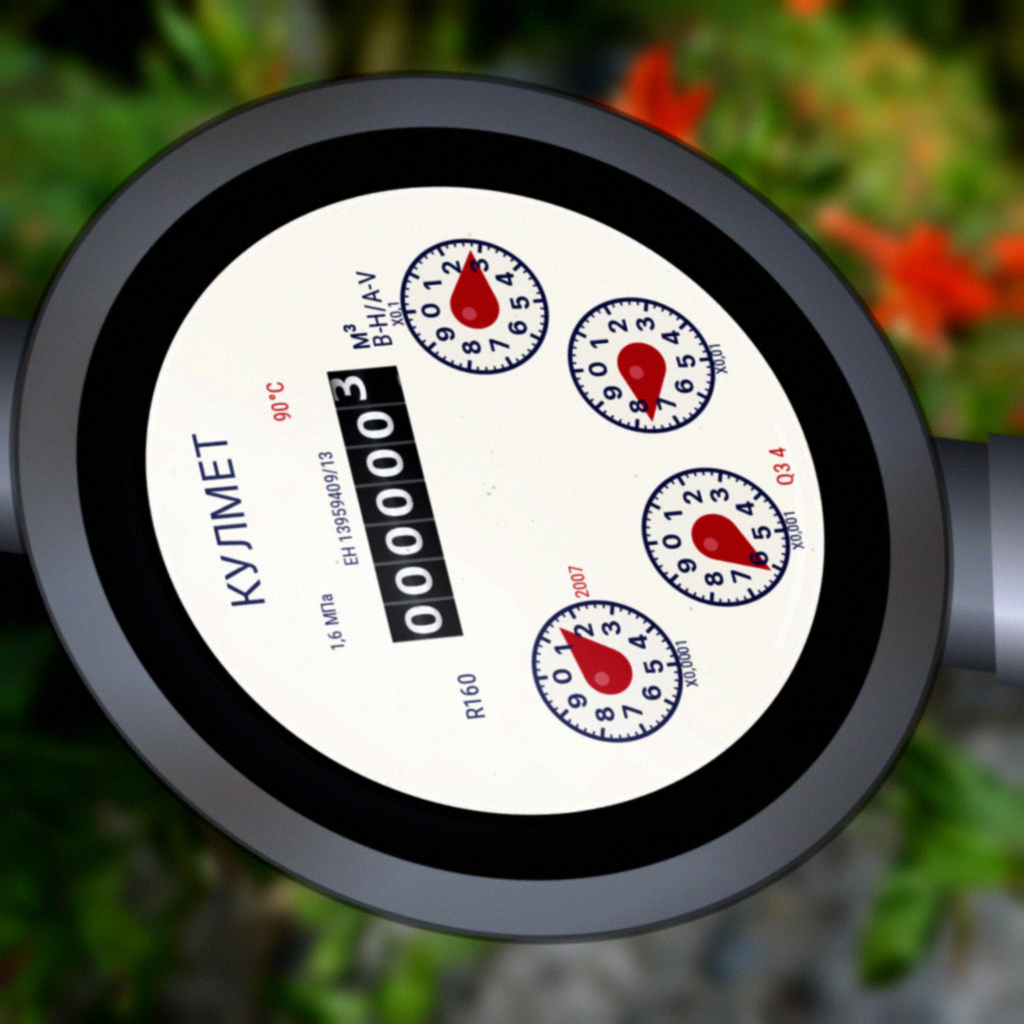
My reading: 3.2761m³
